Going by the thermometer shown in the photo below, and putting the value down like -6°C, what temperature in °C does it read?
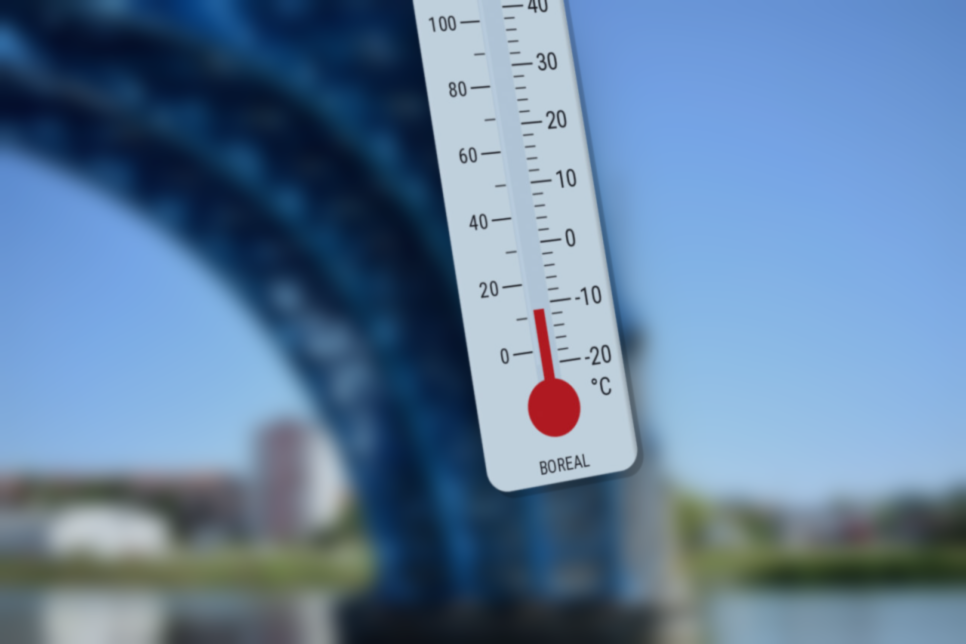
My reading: -11°C
